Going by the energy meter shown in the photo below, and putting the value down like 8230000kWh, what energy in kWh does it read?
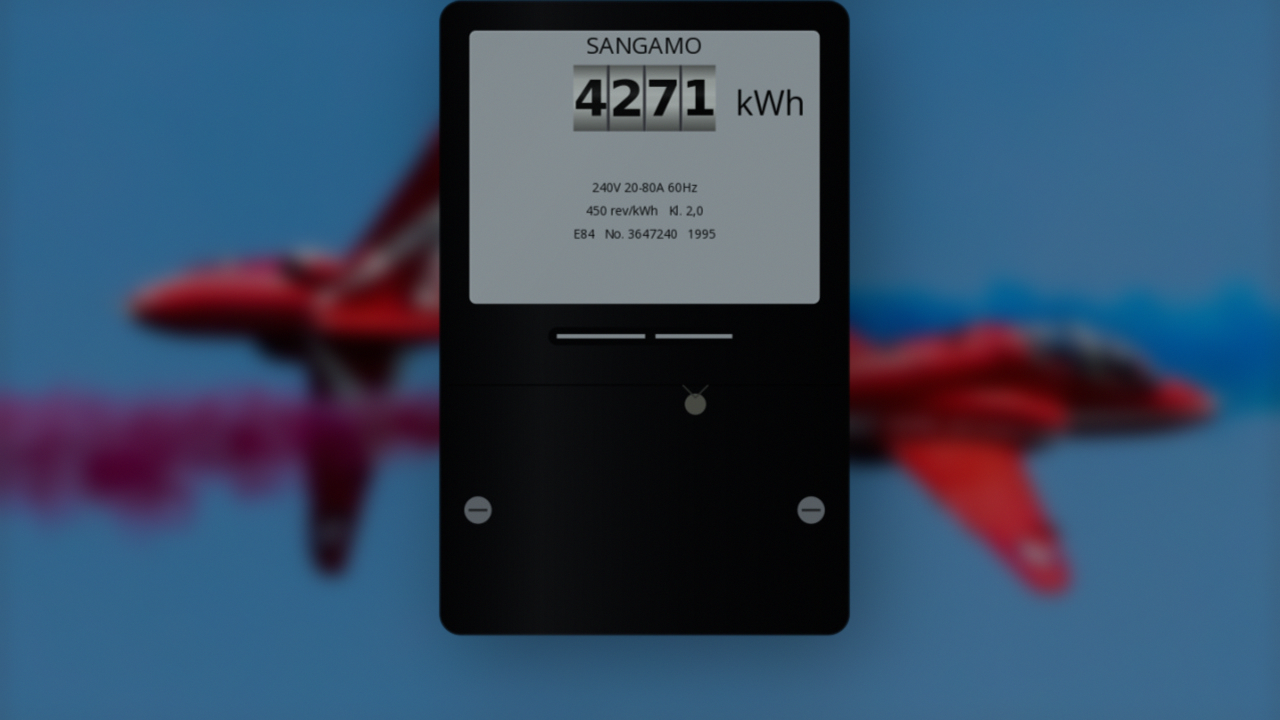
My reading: 4271kWh
